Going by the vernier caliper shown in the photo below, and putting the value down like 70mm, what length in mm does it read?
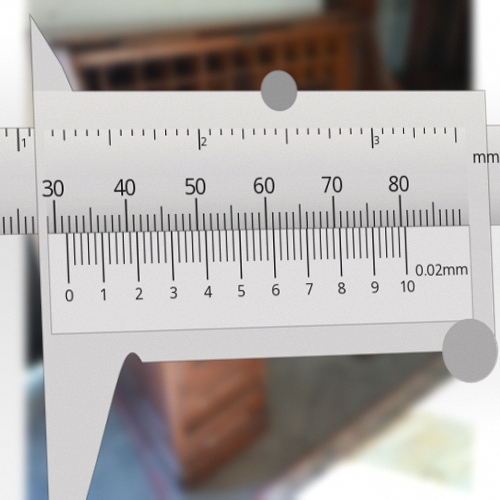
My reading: 31.6mm
